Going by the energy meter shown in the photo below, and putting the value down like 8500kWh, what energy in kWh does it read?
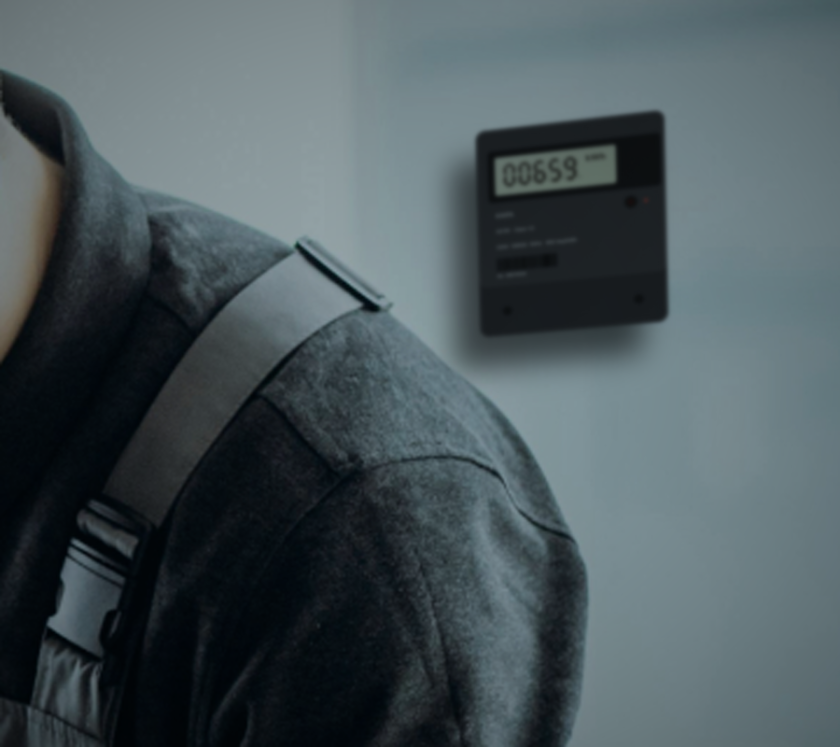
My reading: 659kWh
